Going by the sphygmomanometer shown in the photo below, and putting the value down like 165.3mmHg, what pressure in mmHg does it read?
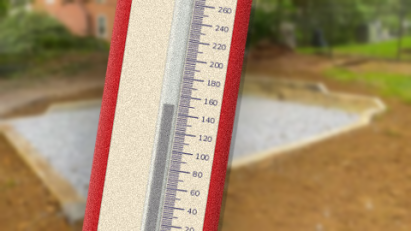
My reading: 150mmHg
